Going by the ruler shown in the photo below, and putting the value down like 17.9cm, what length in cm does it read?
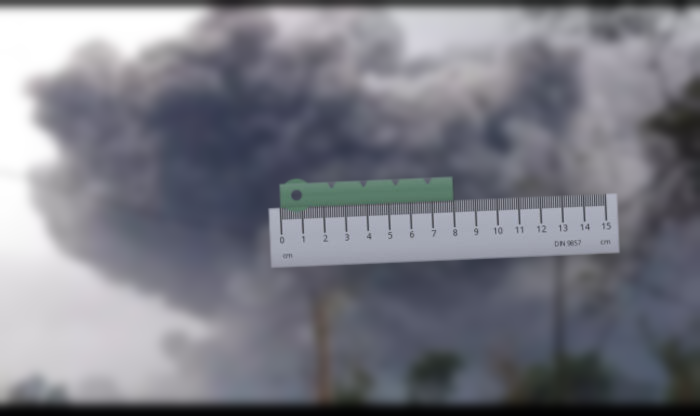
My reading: 8cm
